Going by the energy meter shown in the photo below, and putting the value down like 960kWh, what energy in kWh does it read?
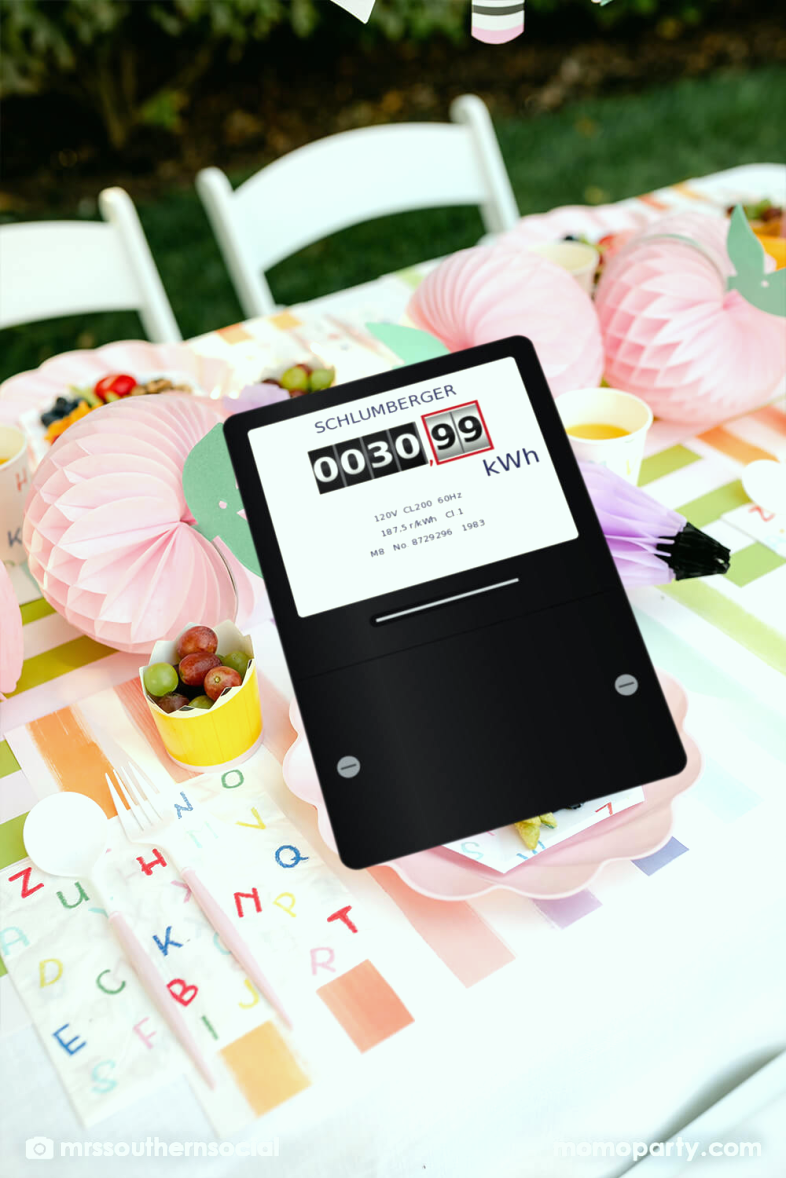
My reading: 30.99kWh
